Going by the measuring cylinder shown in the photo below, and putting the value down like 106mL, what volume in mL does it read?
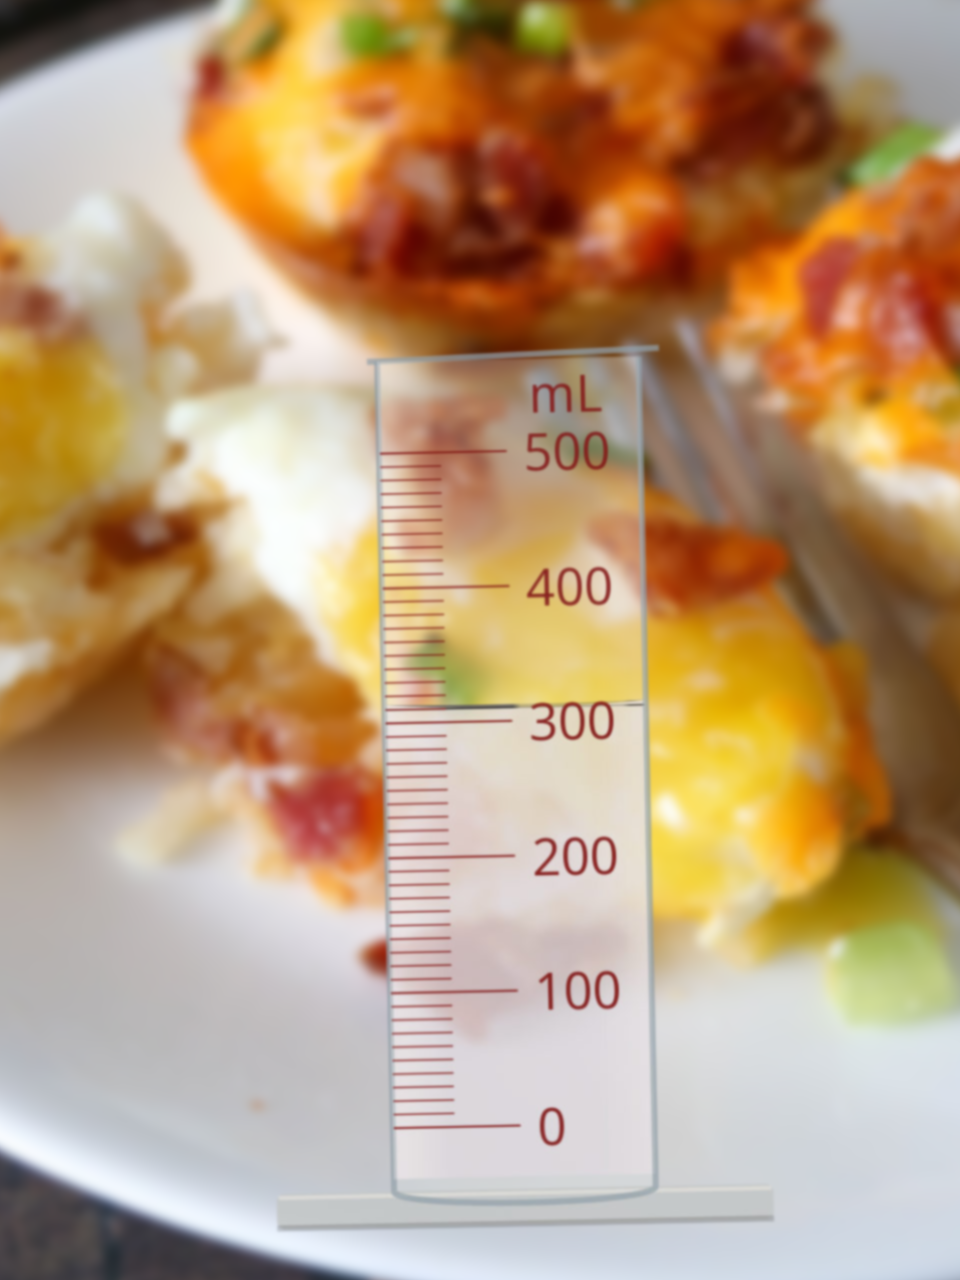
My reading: 310mL
